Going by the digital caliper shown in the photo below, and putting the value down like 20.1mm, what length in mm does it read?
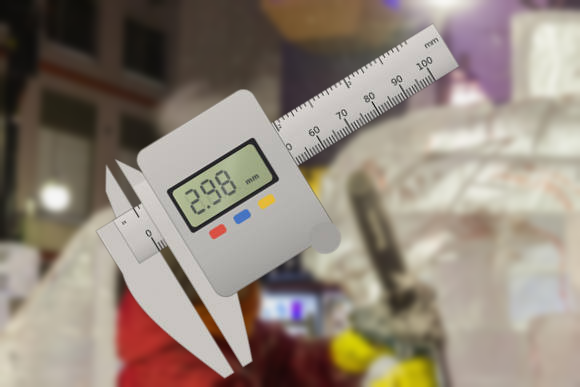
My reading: 2.98mm
